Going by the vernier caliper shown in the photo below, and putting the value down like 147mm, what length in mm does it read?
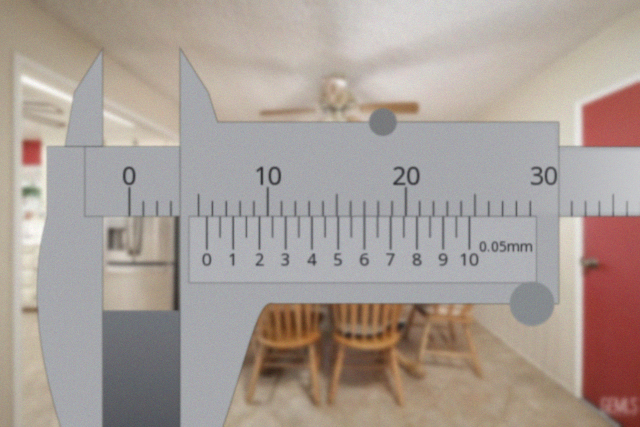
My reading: 5.6mm
